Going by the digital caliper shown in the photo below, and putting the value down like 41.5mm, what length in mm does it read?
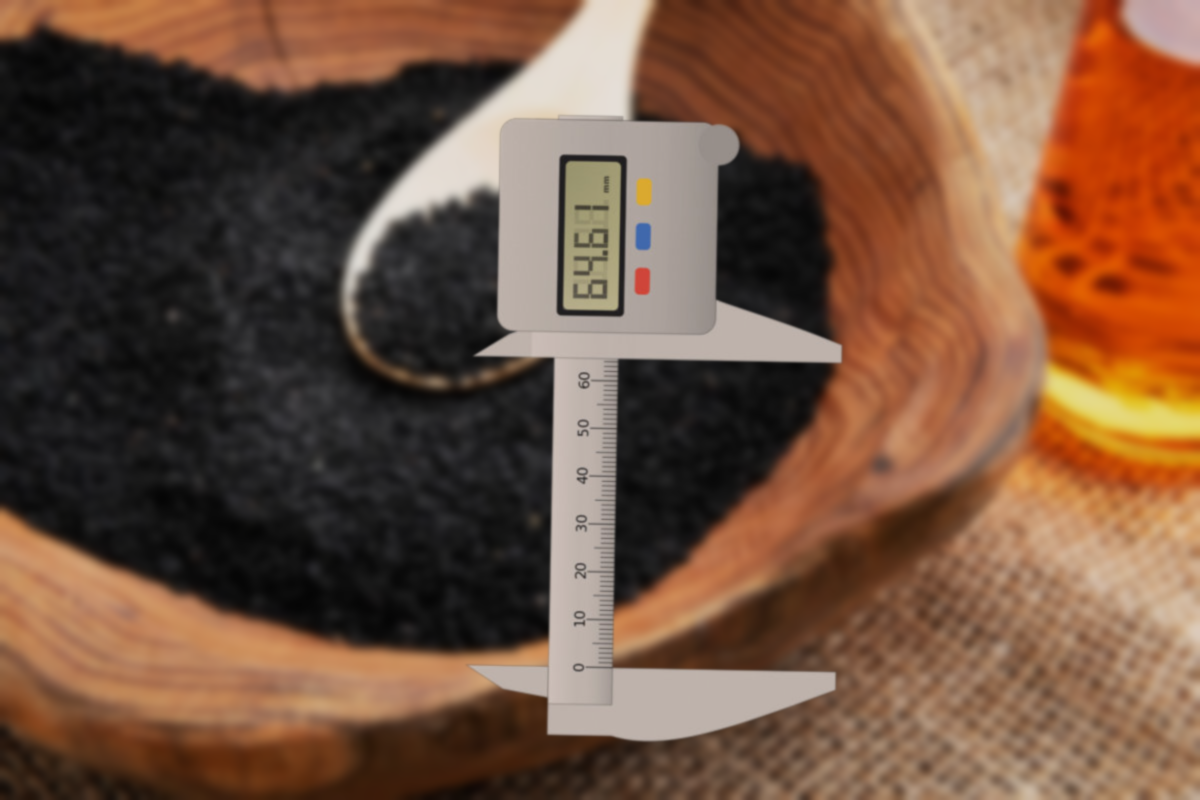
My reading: 64.61mm
